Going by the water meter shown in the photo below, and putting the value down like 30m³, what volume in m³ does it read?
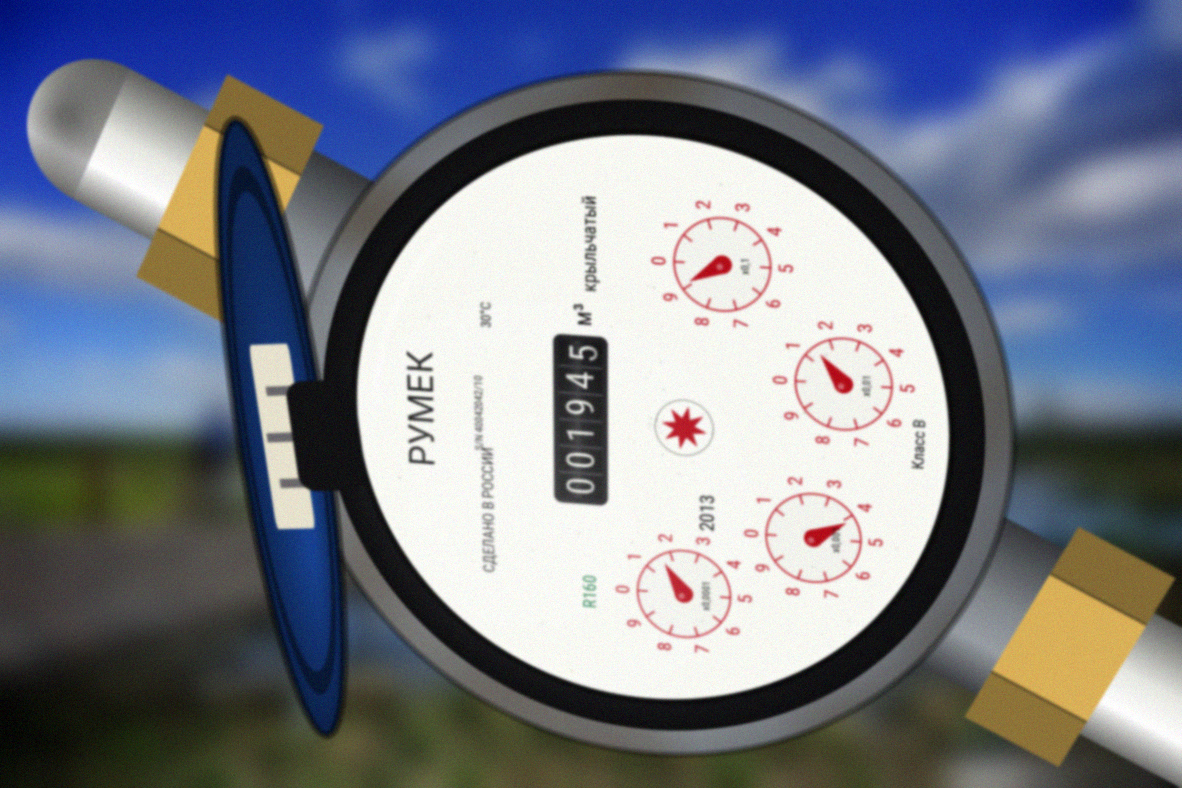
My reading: 1944.9141m³
